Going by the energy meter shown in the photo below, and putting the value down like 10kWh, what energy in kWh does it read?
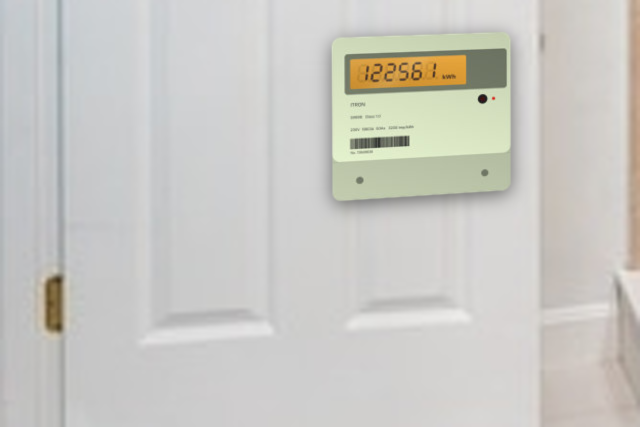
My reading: 122561kWh
